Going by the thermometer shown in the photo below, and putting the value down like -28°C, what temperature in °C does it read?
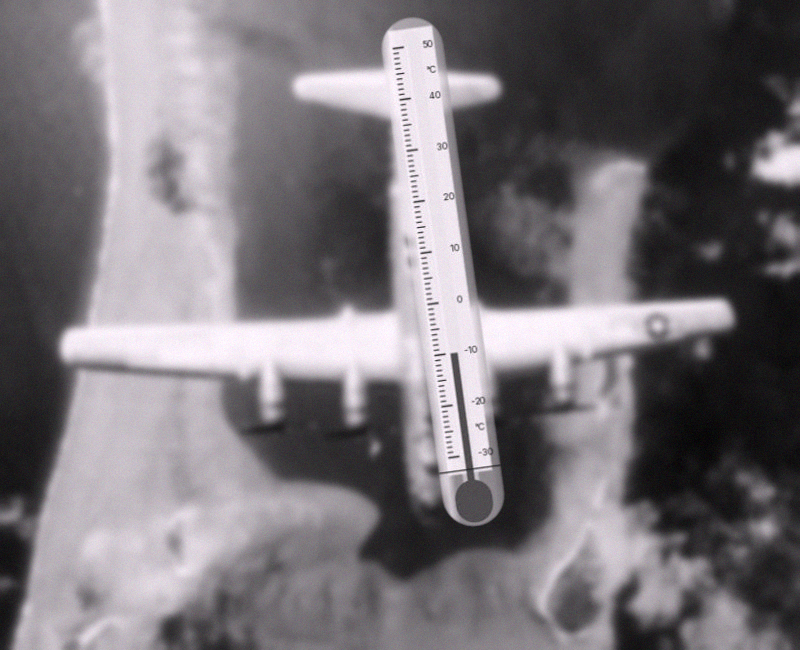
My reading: -10°C
